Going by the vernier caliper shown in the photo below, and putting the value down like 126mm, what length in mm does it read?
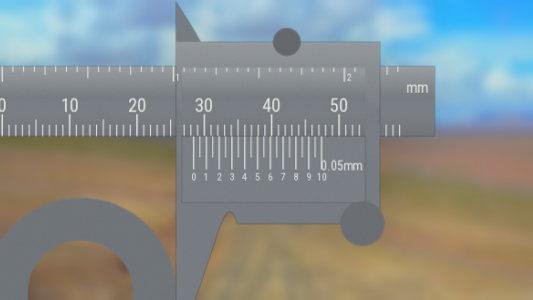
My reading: 28.4mm
